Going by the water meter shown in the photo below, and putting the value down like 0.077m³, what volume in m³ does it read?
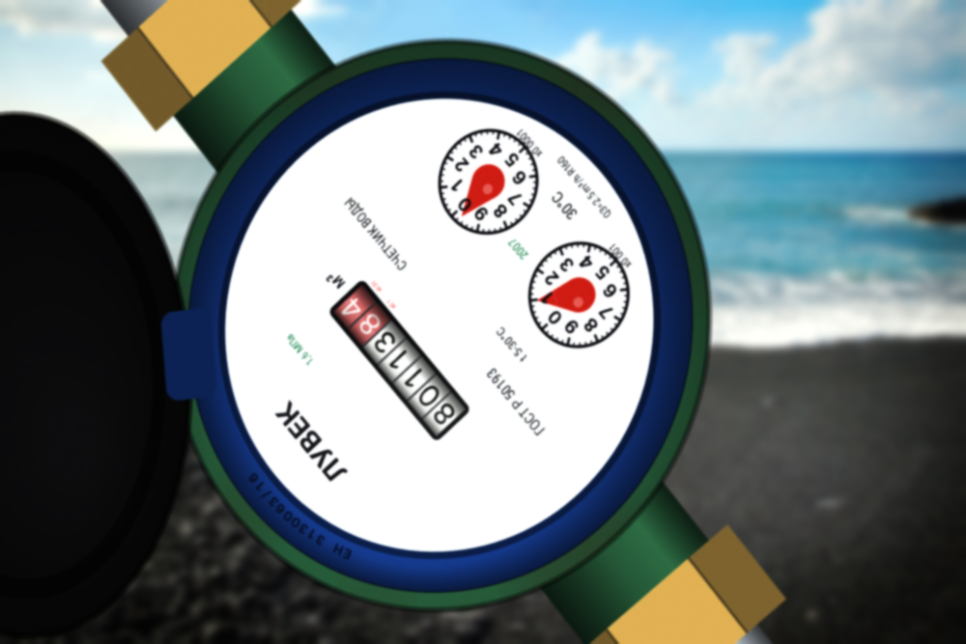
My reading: 80113.8409m³
